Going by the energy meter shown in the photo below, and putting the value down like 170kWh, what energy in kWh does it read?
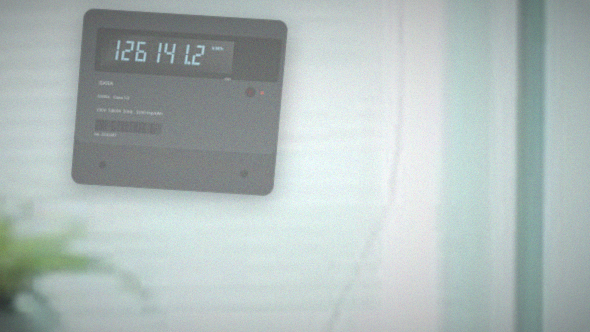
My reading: 126141.2kWh
